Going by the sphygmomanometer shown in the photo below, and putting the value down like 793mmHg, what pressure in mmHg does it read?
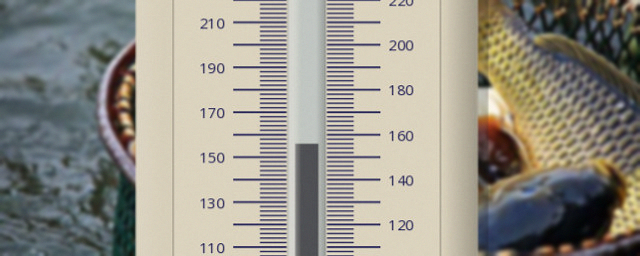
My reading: 156mmHg
